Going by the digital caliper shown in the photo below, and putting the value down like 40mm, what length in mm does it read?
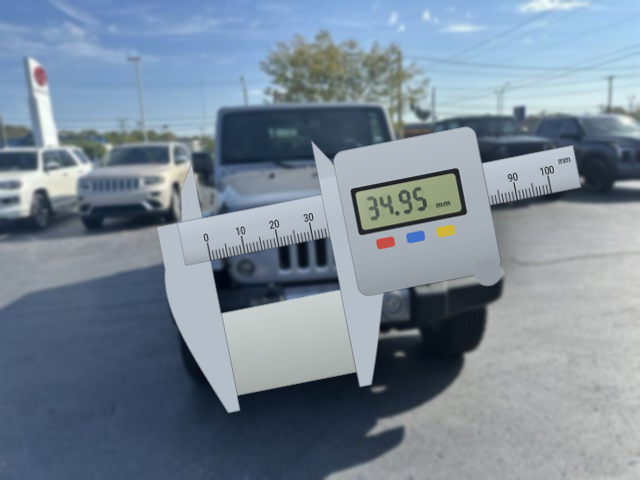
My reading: 34.95mm
